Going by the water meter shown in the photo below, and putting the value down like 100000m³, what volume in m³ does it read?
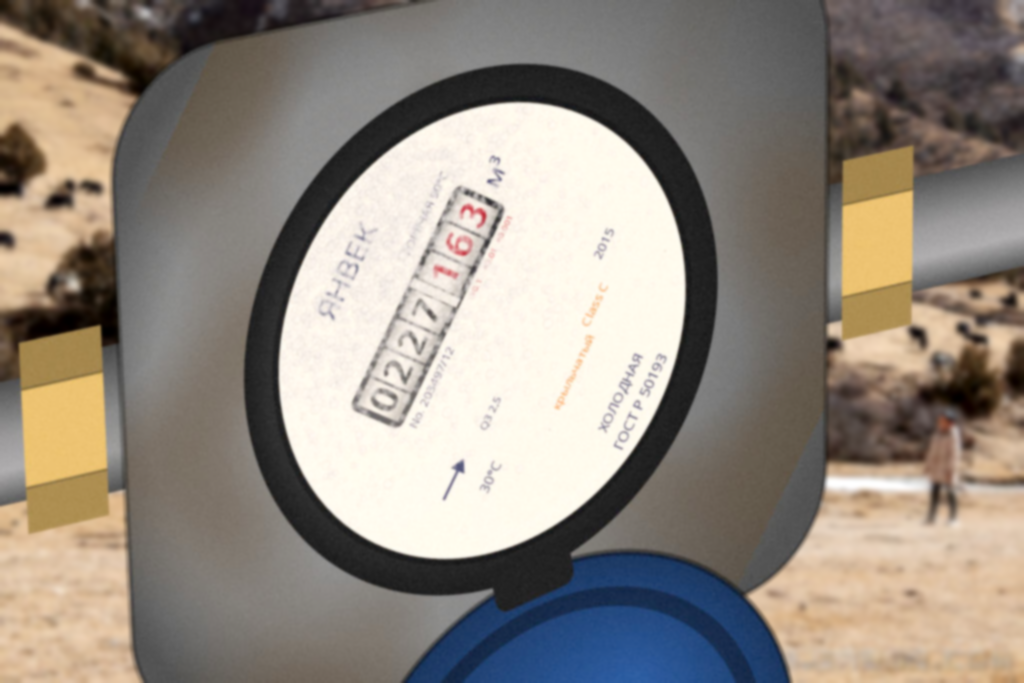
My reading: 227.163m³
